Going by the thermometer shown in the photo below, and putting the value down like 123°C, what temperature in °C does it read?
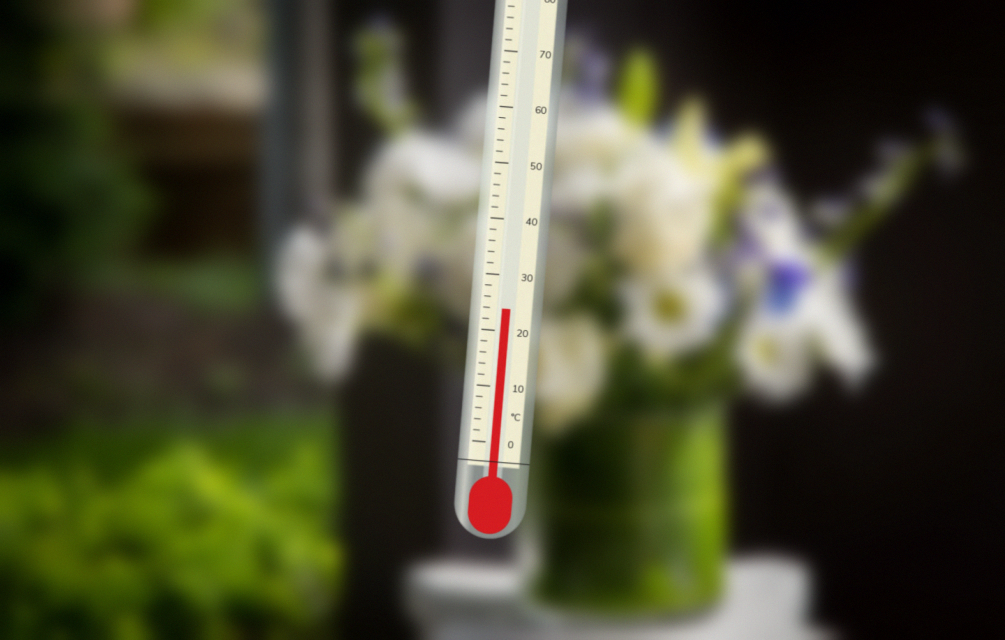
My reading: 24°C
